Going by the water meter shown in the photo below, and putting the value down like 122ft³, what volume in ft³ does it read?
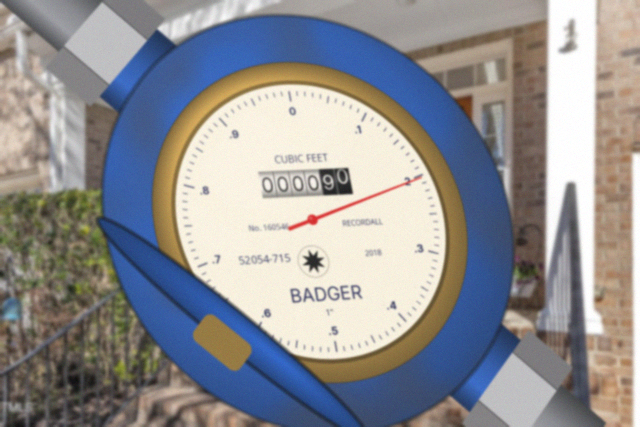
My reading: 90.20ft³
